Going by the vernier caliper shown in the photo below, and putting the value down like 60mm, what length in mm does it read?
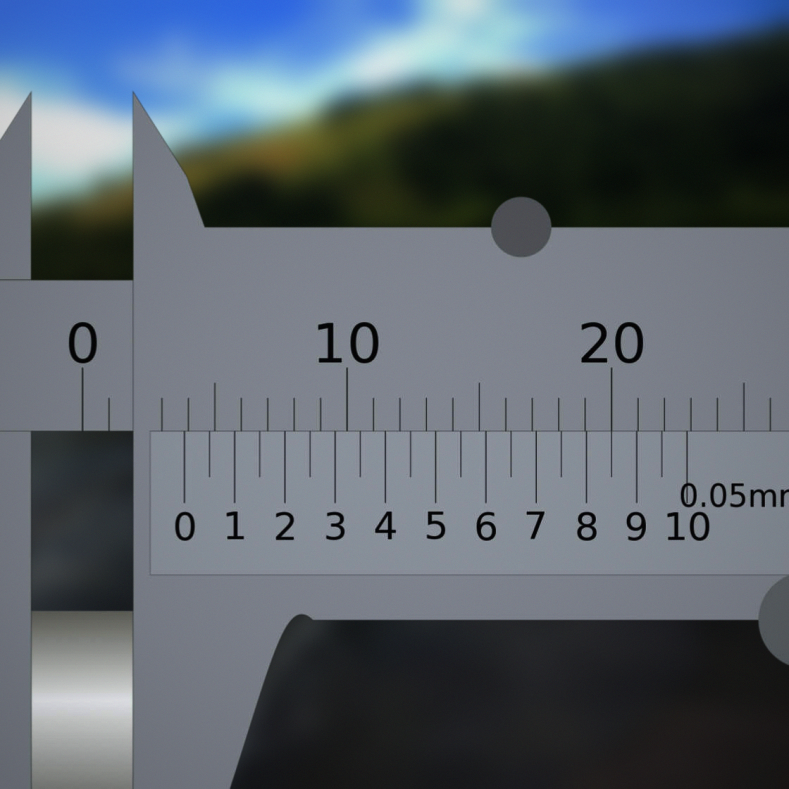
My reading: 3.85mm
